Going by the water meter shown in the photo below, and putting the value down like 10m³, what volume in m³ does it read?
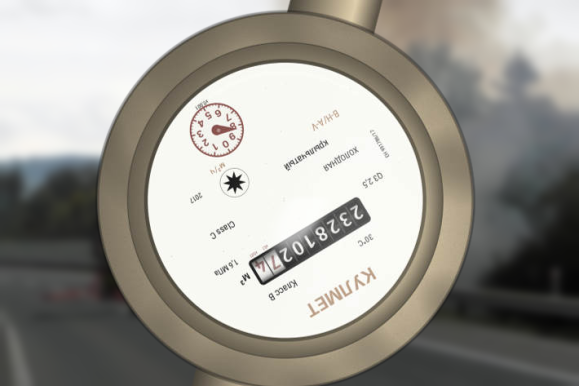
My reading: 2328102.738m³
